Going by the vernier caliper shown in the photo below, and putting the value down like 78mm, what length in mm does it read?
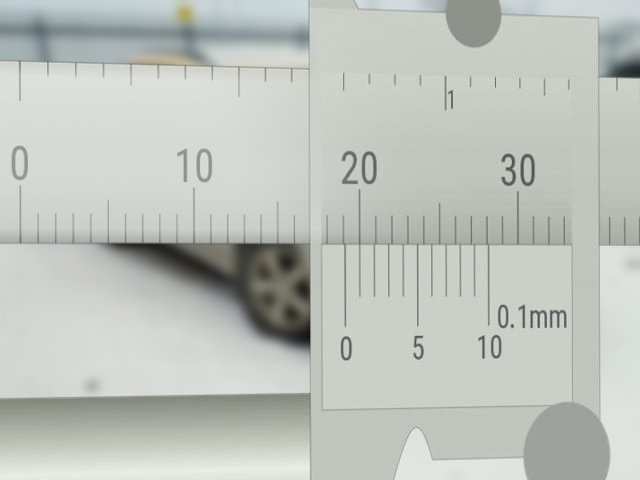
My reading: 19.1mm
